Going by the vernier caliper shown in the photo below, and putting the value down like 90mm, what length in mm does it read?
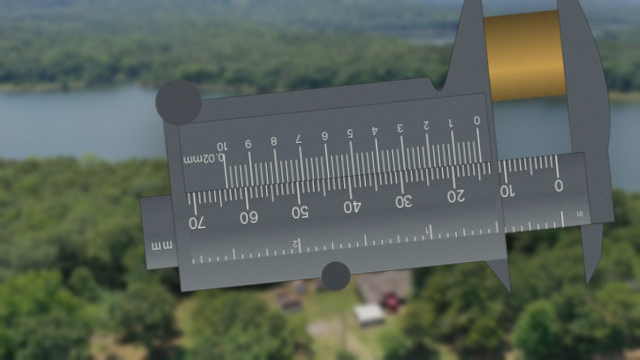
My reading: 14.5mm
